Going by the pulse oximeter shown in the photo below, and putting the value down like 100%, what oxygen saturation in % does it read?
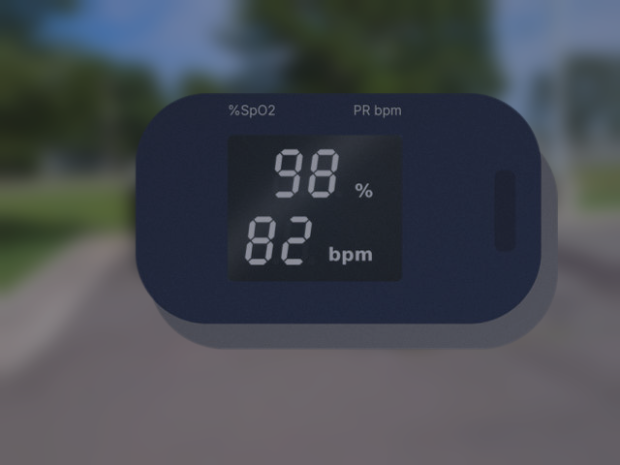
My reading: 98%
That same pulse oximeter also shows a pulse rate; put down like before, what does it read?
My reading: 82bpm
